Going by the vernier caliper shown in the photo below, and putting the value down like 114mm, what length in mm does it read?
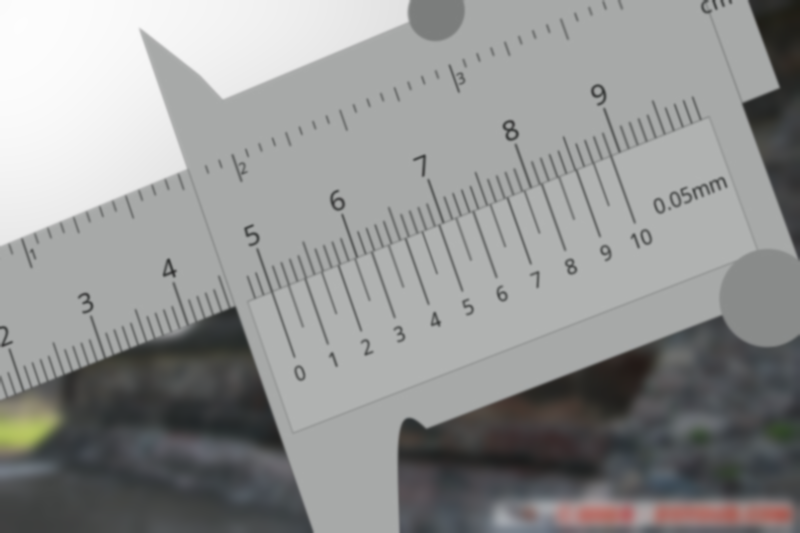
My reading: 50.0mm
